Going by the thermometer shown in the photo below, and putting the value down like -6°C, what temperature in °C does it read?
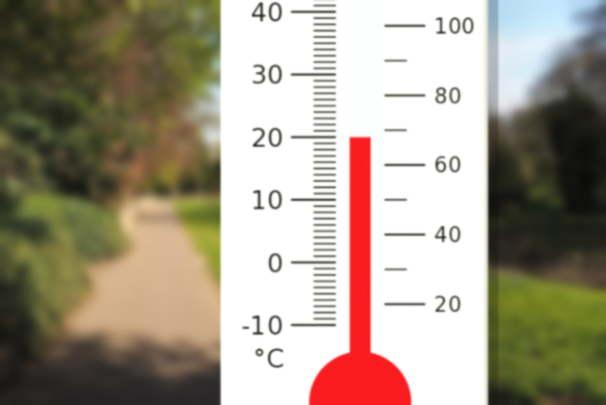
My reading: 20°C
